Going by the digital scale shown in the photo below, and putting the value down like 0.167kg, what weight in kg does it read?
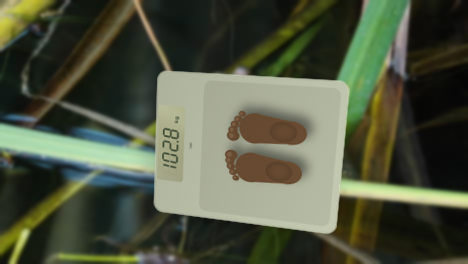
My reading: 102.8kg
